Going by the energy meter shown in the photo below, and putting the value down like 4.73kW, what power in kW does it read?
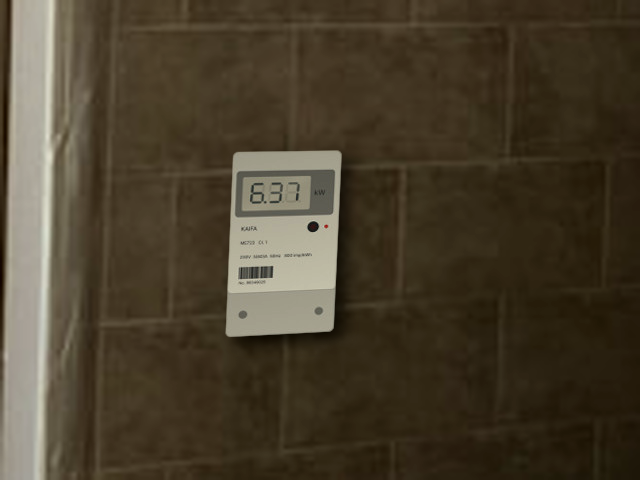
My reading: 6.37kW
